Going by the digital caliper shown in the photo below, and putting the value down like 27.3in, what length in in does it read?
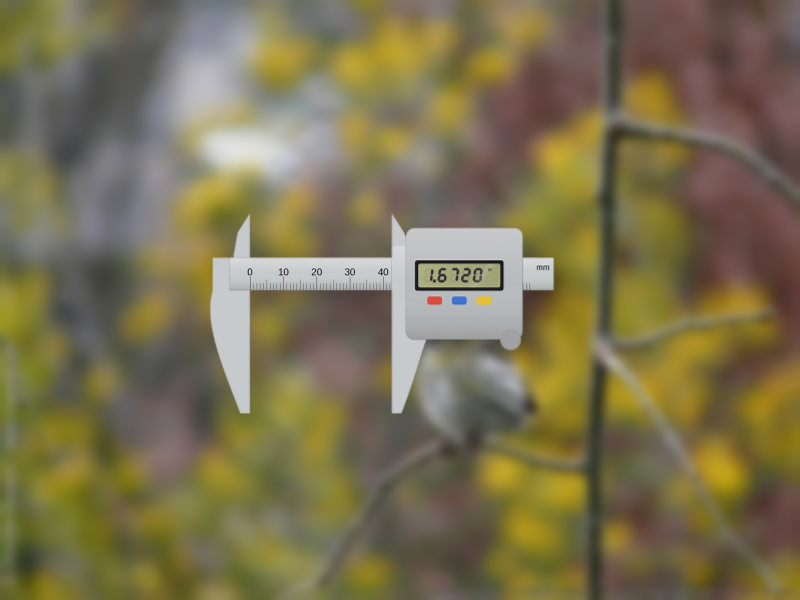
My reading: 1.6720in
